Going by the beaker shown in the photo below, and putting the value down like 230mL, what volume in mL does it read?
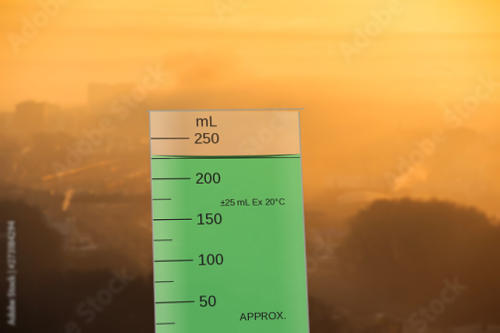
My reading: 225mL
